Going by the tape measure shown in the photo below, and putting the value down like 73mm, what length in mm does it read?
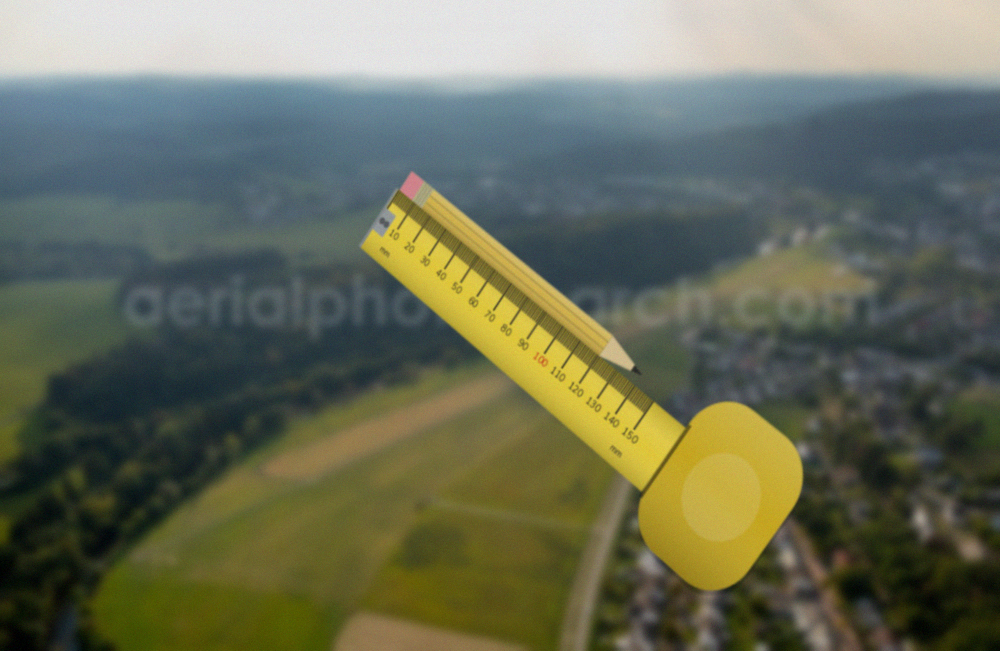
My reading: 140mm
